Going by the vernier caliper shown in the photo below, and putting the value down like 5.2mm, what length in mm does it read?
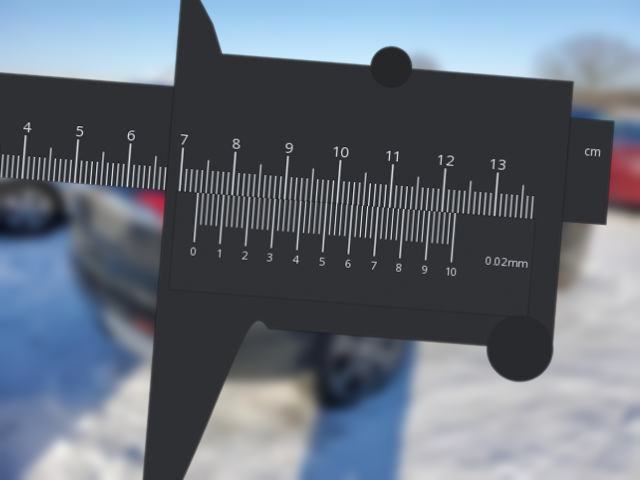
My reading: 73.5mm
